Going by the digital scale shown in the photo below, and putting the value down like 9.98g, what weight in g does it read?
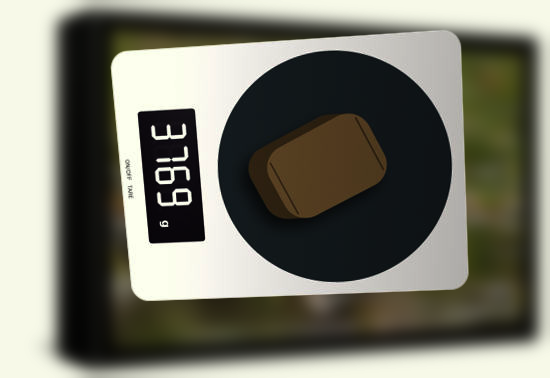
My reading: 3769g
